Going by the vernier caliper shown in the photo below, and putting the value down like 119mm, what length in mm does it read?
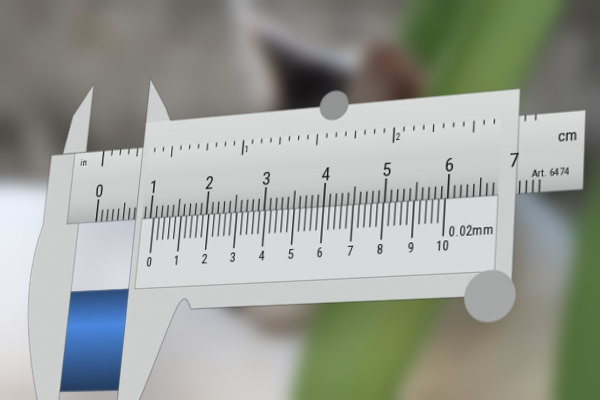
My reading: 10.6mm
